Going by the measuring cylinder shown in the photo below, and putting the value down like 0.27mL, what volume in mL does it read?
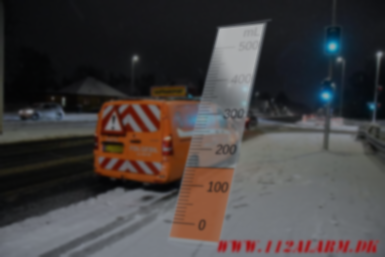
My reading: 150mL
